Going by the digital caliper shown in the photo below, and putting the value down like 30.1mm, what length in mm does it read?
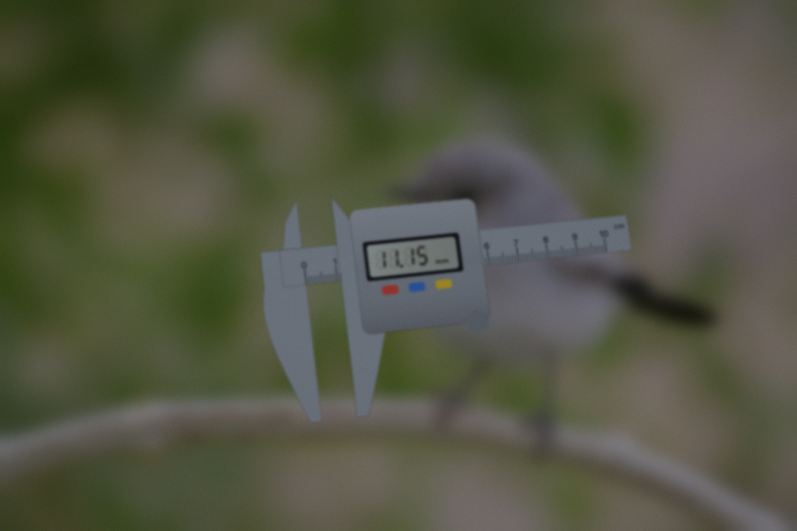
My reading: 11.15mm
